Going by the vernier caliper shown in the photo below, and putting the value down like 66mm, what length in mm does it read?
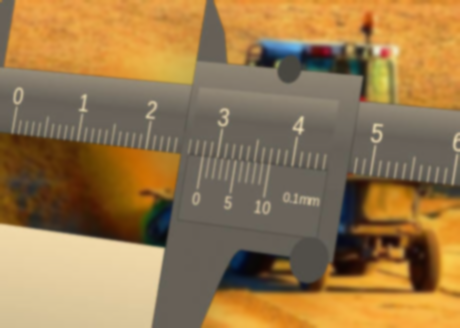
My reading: 28.0mm
